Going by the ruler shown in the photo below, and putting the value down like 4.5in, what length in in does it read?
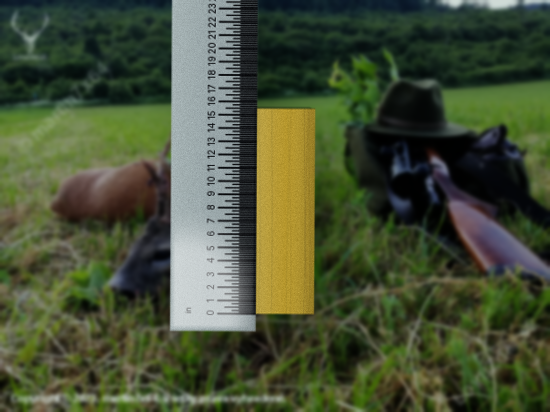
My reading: 15.5in
